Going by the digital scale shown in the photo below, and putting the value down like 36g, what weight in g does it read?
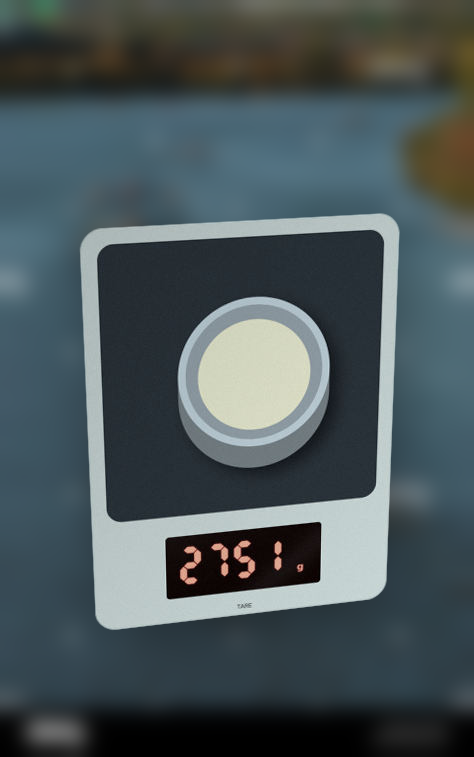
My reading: 2751g
